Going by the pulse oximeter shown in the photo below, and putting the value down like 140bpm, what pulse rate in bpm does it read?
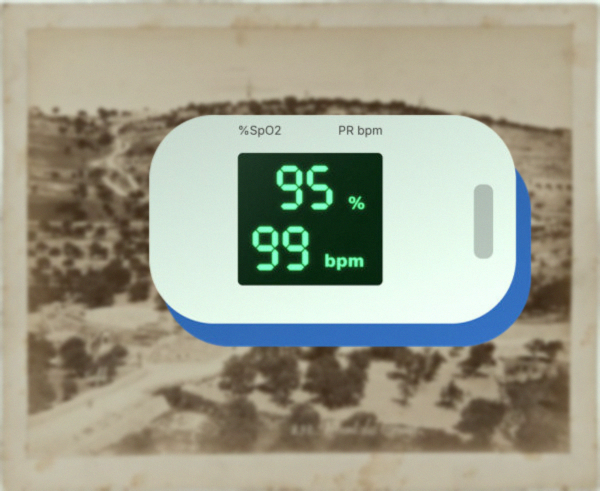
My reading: 99bpm
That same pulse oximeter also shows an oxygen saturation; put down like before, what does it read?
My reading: 95%
